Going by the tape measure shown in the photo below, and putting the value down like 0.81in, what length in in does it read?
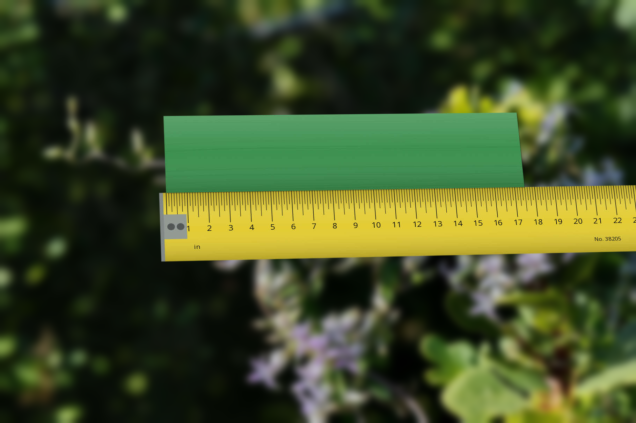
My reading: 17.5in
